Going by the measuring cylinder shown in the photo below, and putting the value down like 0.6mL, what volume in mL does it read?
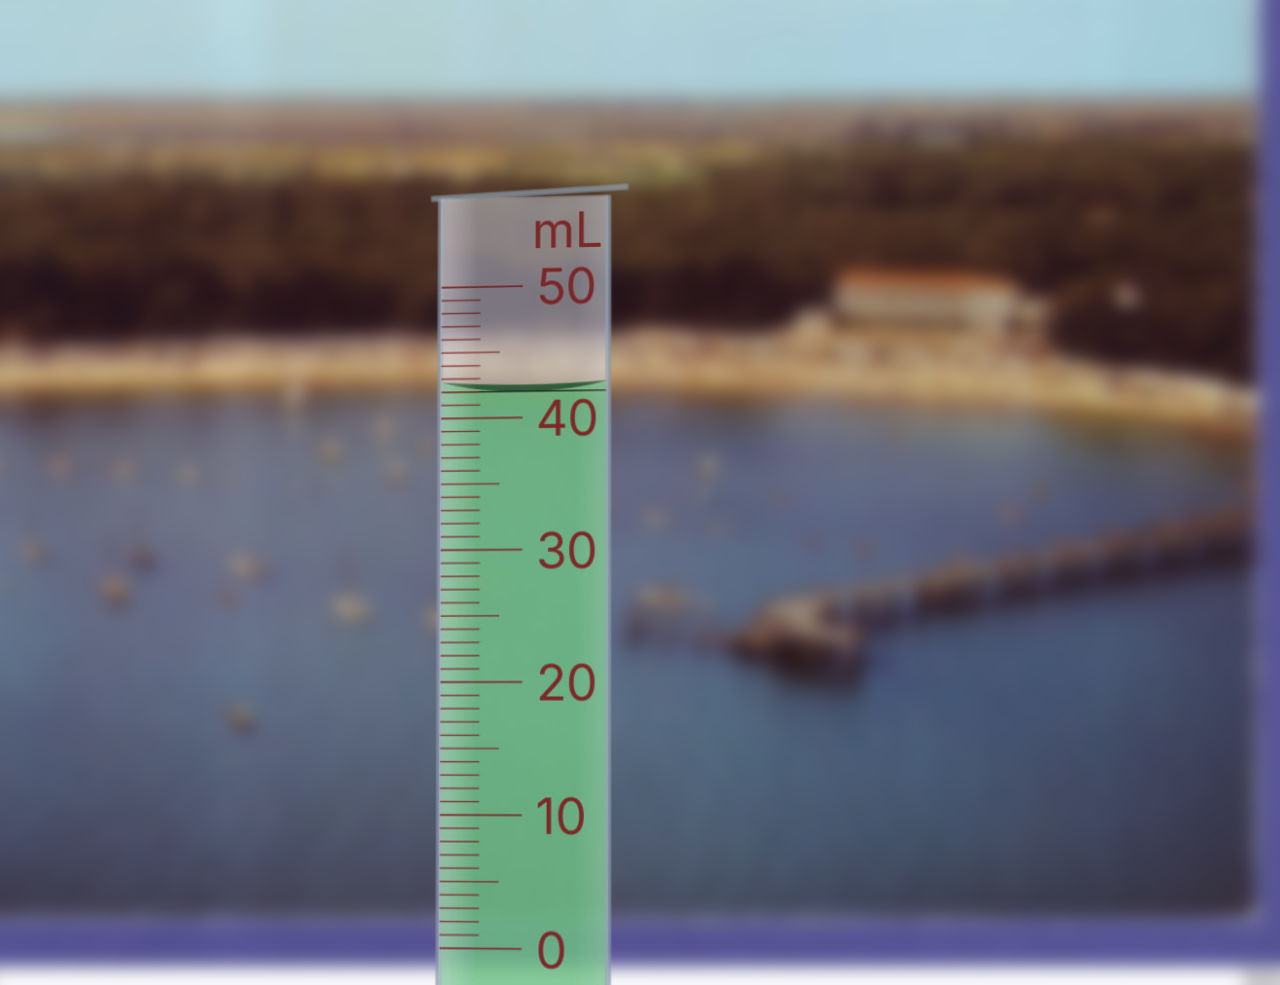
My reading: 42mL
